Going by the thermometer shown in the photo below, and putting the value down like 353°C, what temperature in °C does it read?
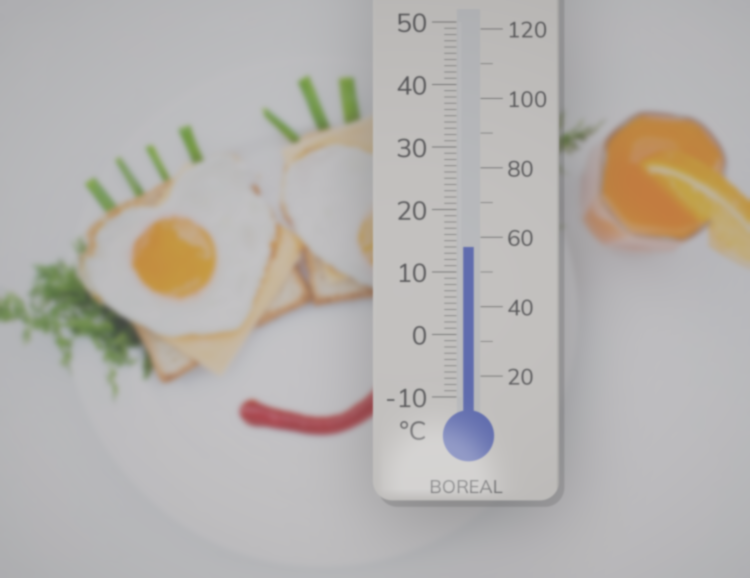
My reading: 14°C
